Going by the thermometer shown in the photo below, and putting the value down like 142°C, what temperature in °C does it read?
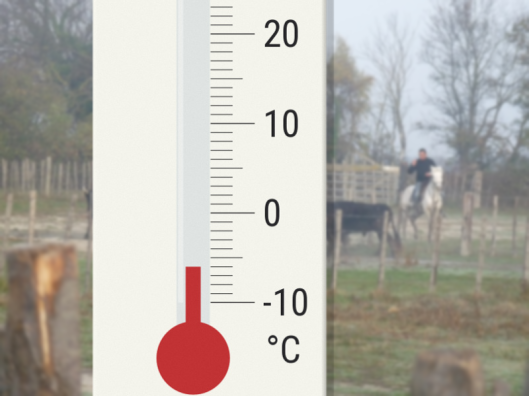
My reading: -6°C
